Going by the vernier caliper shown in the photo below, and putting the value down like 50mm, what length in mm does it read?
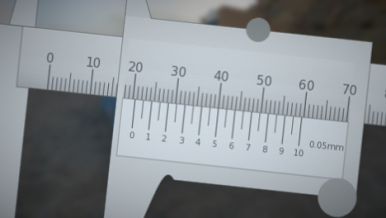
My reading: 20.5mm
